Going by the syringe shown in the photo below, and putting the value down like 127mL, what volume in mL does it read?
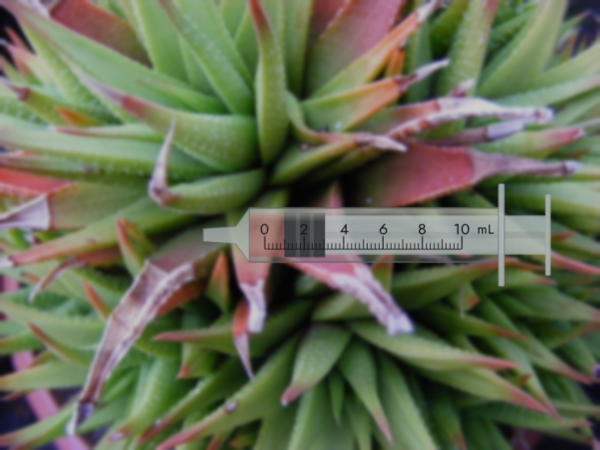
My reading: 1mL
